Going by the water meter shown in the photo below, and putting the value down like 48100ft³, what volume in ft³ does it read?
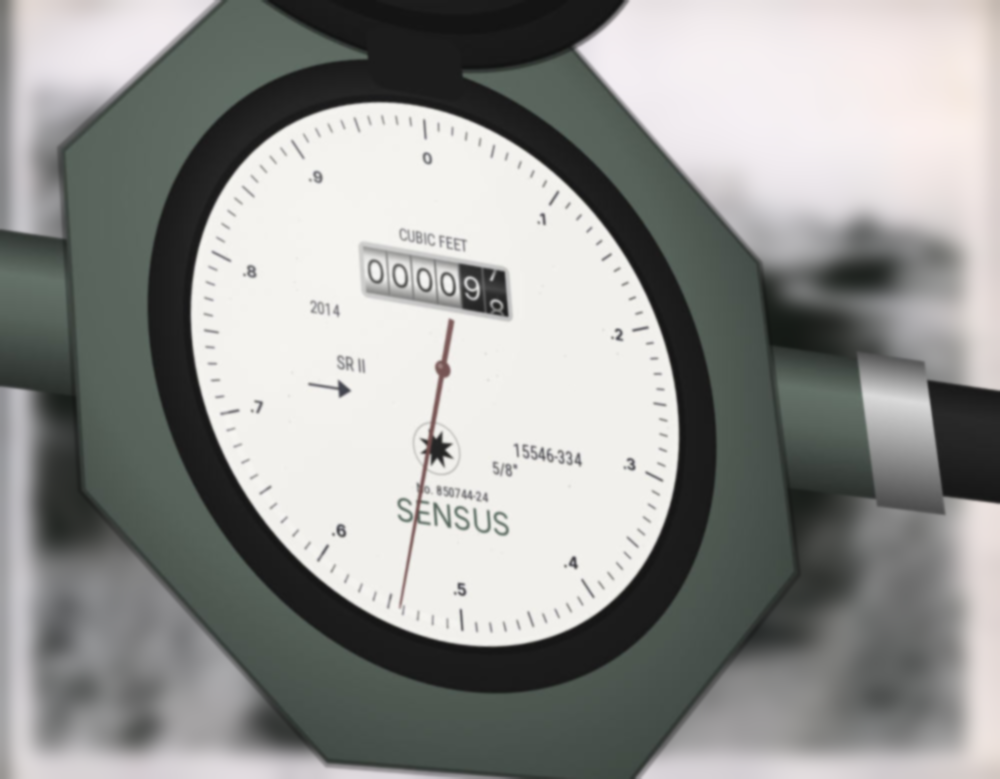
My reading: 97.54ft³
